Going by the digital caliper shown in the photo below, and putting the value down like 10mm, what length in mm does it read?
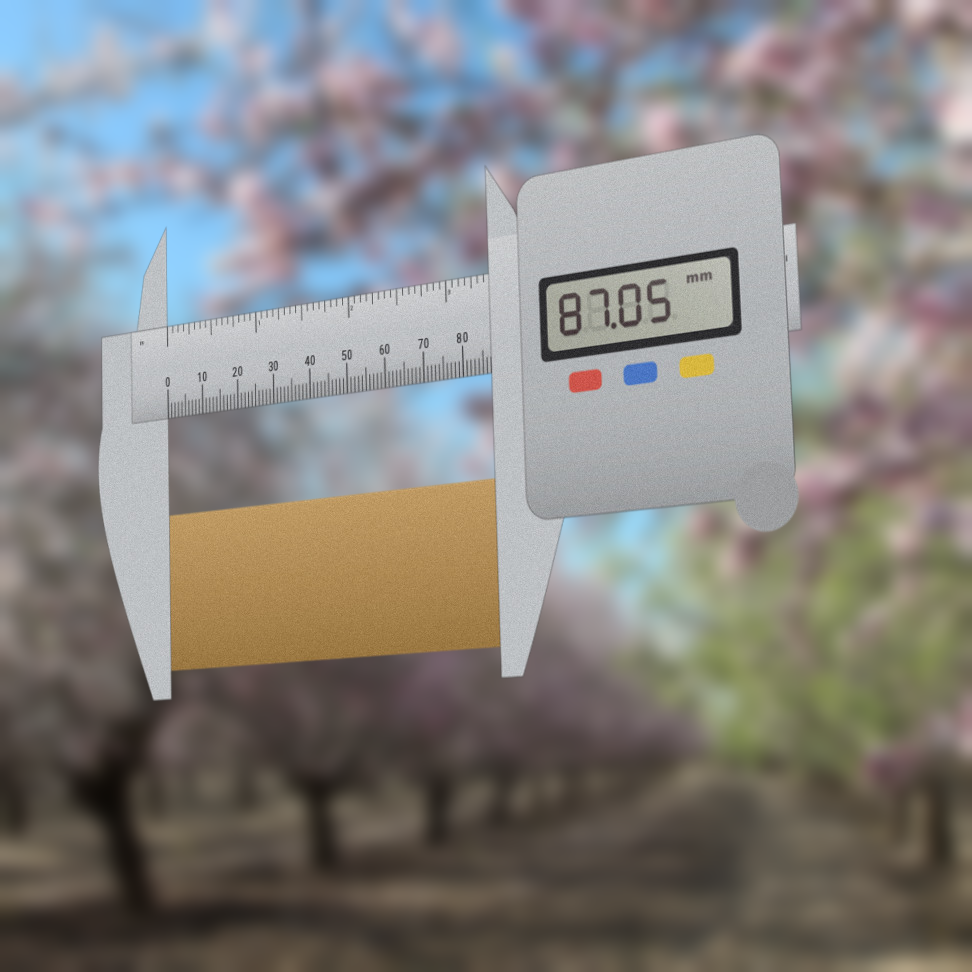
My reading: 87.05mm
